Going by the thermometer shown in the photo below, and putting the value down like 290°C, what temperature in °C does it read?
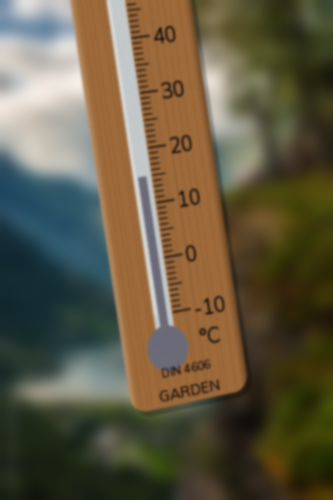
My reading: 15°C
